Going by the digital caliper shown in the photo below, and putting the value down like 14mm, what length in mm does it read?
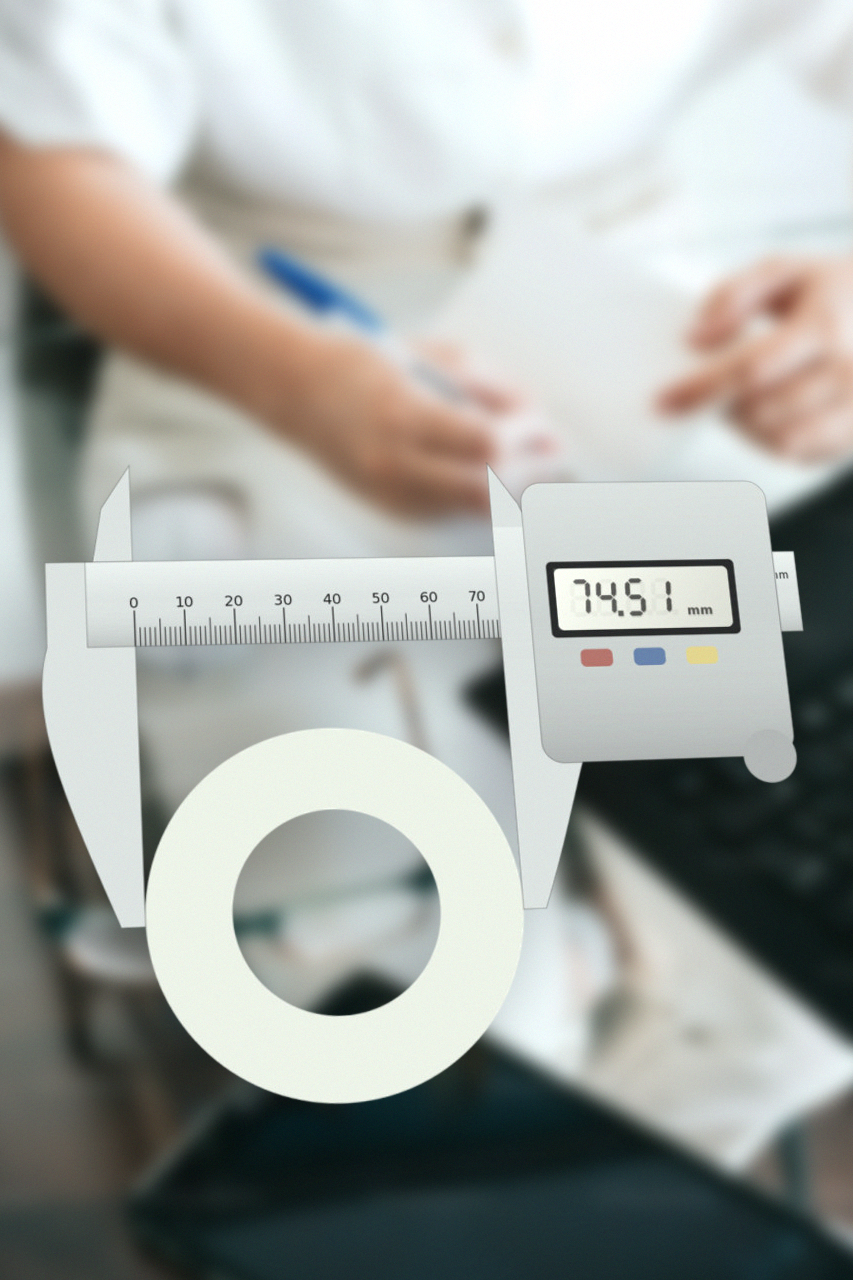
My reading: 74.51mm
